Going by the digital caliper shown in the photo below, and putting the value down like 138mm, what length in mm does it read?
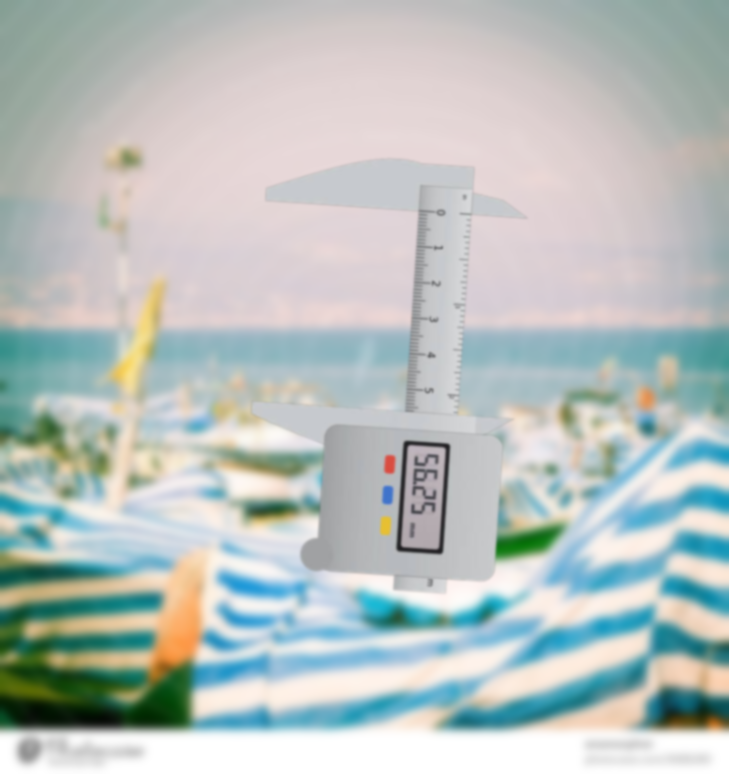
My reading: 56.25mm
